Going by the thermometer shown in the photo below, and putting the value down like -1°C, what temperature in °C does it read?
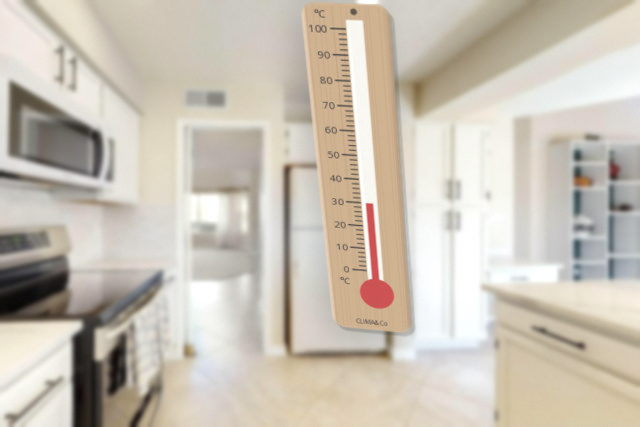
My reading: 30°C
